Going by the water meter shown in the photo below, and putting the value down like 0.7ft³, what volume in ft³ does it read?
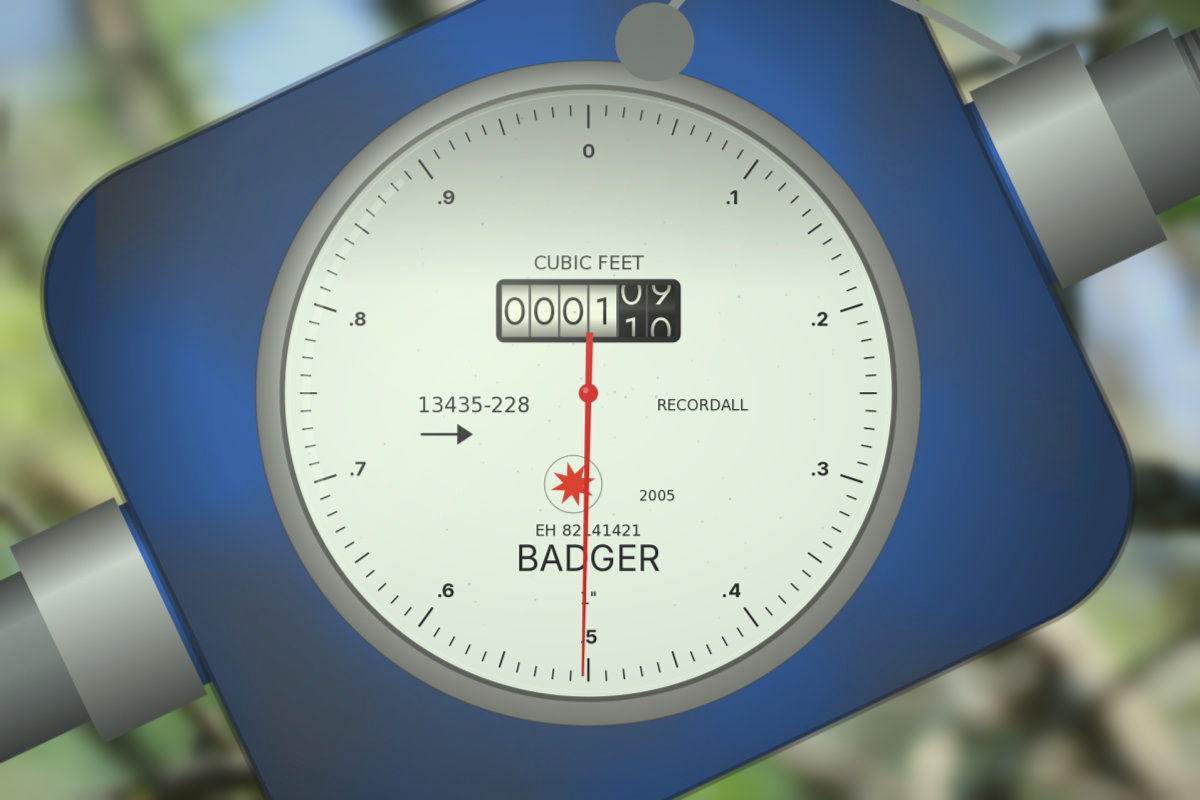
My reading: 109.50ft³
